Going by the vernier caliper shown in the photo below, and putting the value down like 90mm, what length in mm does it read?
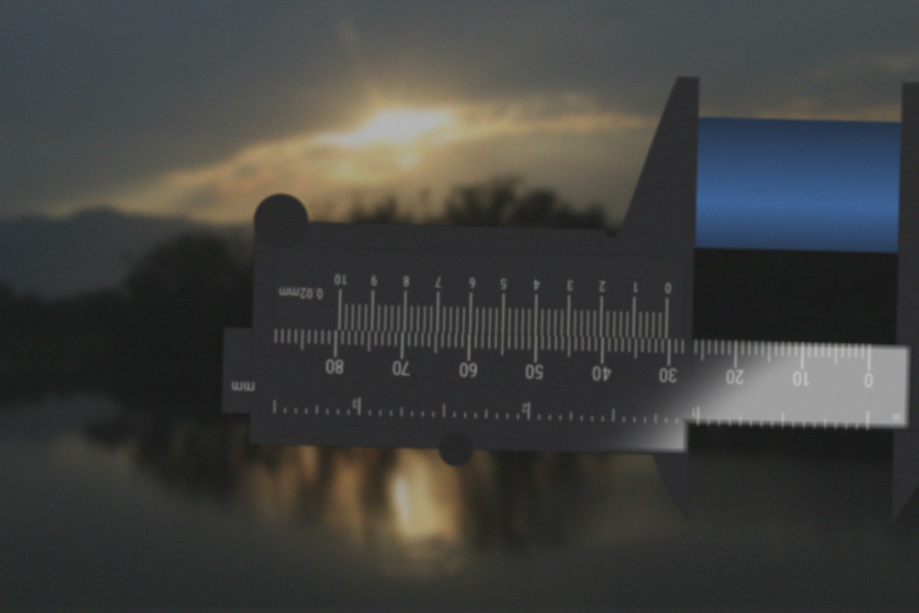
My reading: 30.5mm
